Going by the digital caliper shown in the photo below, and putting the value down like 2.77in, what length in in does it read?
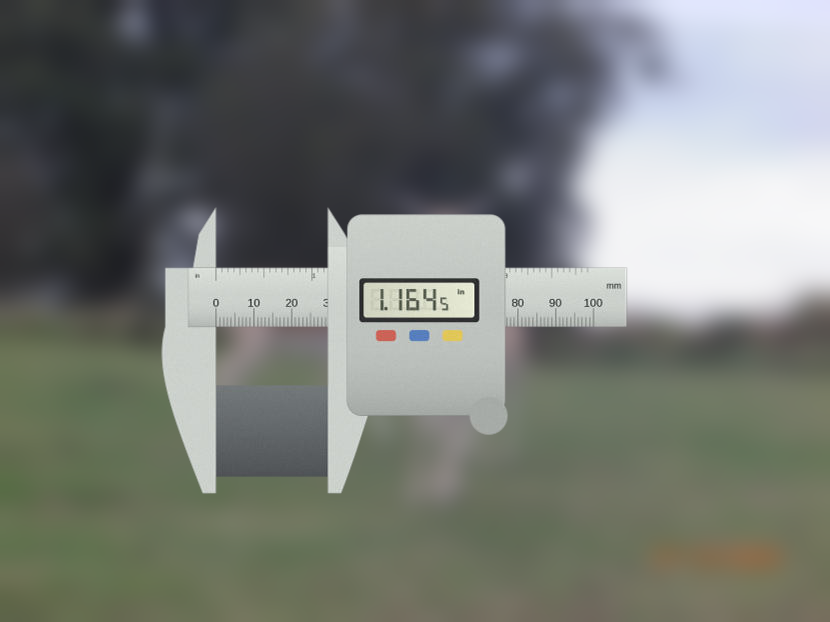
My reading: 1.1645in
